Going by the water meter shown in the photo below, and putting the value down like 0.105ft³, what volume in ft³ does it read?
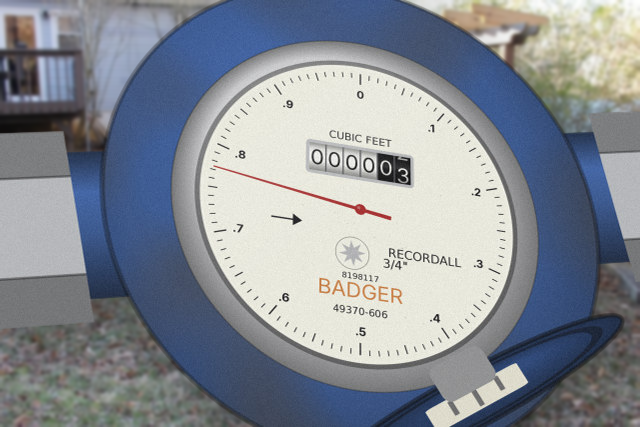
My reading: 2.77ft³
